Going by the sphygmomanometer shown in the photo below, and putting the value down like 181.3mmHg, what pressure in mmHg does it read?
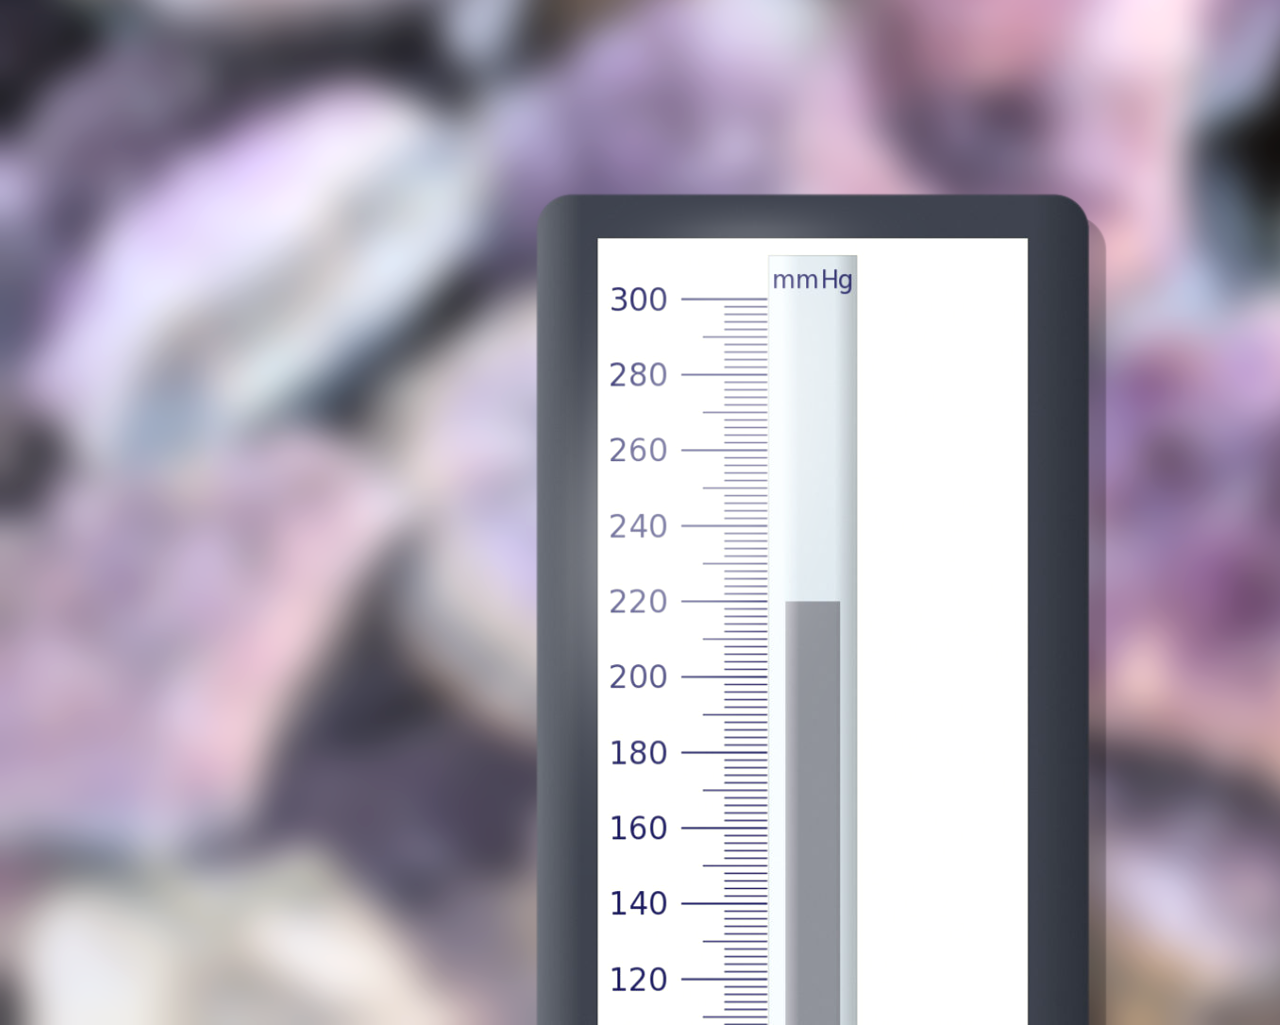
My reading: 220mmHg
